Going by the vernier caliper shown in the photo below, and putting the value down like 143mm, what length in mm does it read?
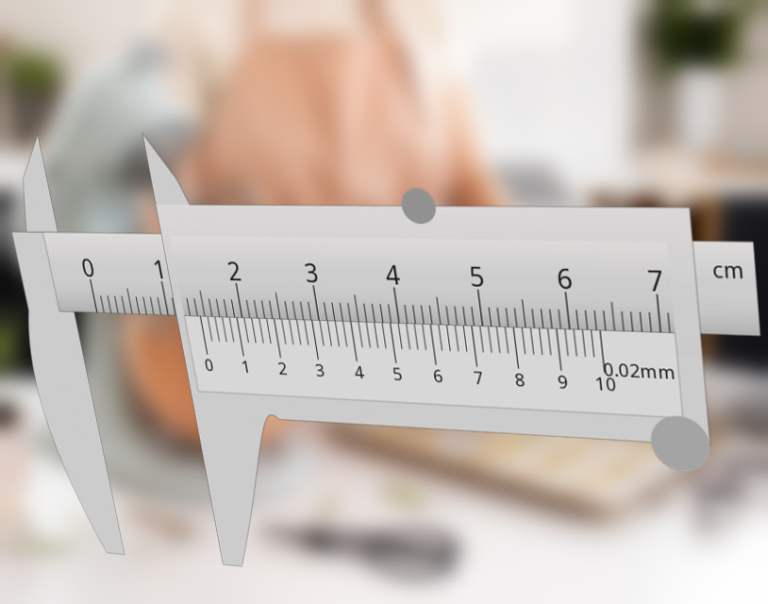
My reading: 14.4mm
